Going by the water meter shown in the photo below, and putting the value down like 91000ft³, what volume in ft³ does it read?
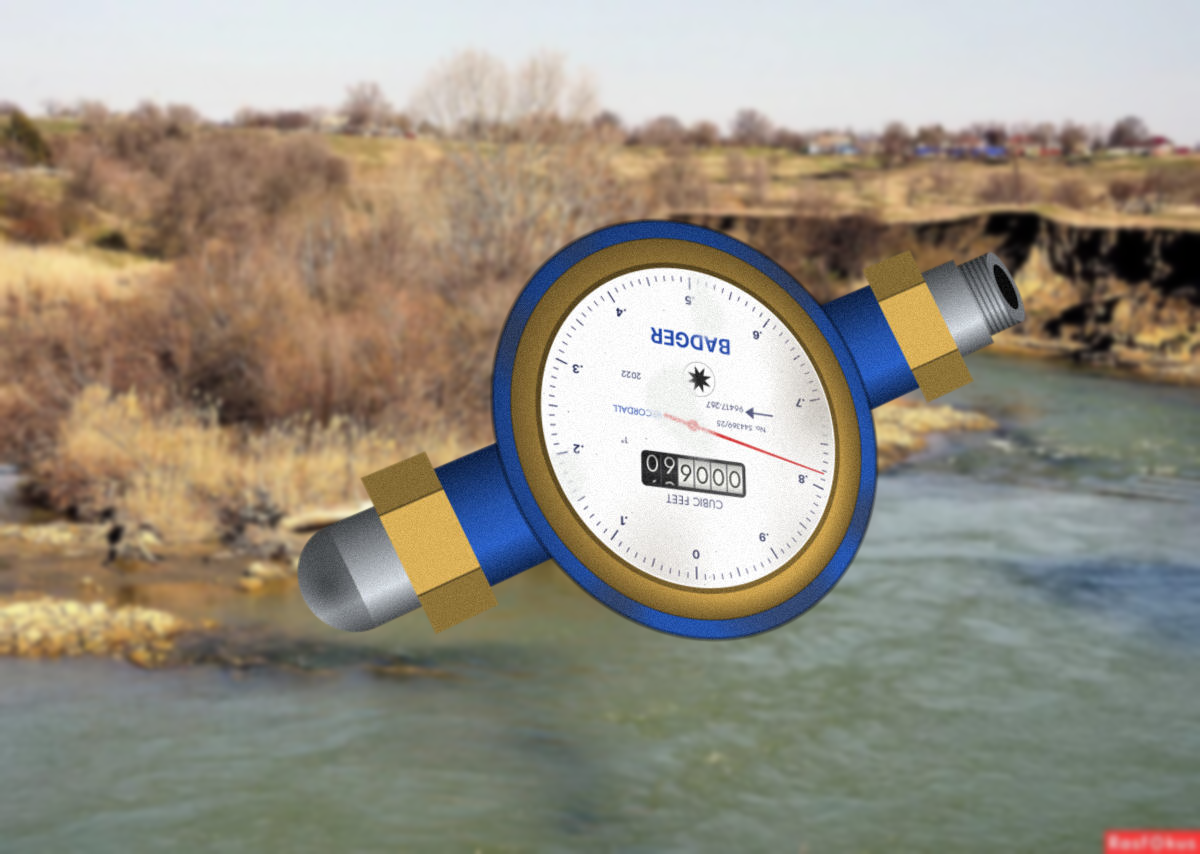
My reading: 659.78ft³
